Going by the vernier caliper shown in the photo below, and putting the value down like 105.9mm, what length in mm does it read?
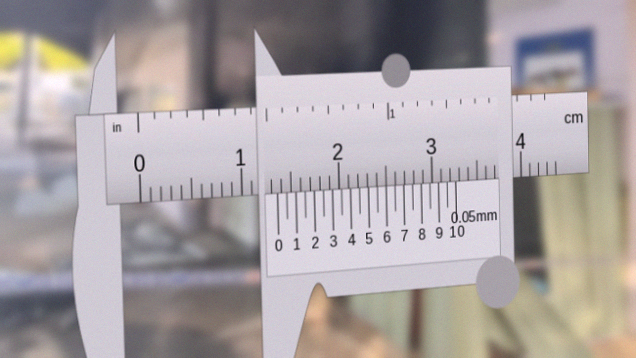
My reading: 13.6mm
